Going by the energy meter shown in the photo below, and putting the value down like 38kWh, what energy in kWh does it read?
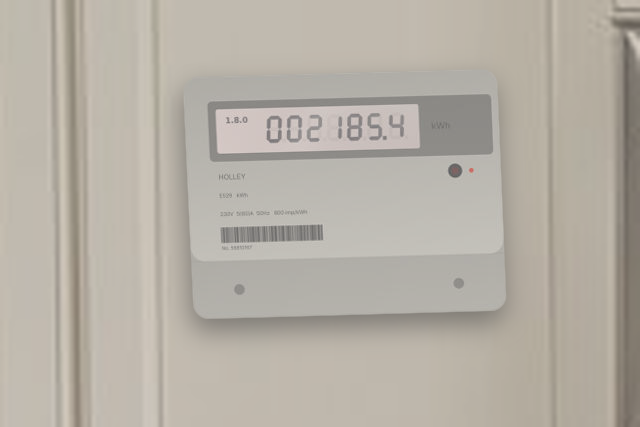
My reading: 2185.4kWh
